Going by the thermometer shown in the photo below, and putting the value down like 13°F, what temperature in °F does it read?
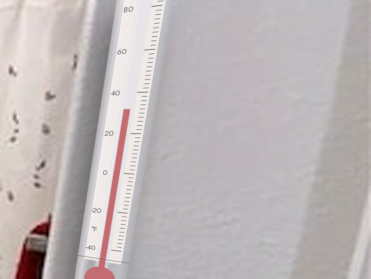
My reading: 32°F
